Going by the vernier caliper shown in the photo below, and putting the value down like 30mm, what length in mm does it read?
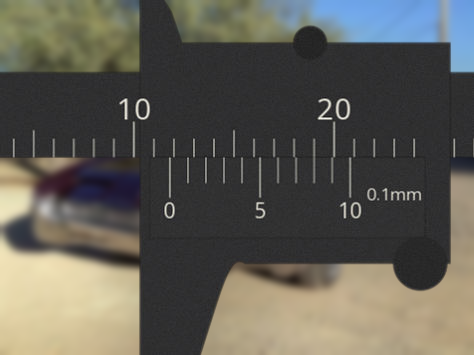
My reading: 11.8mm
